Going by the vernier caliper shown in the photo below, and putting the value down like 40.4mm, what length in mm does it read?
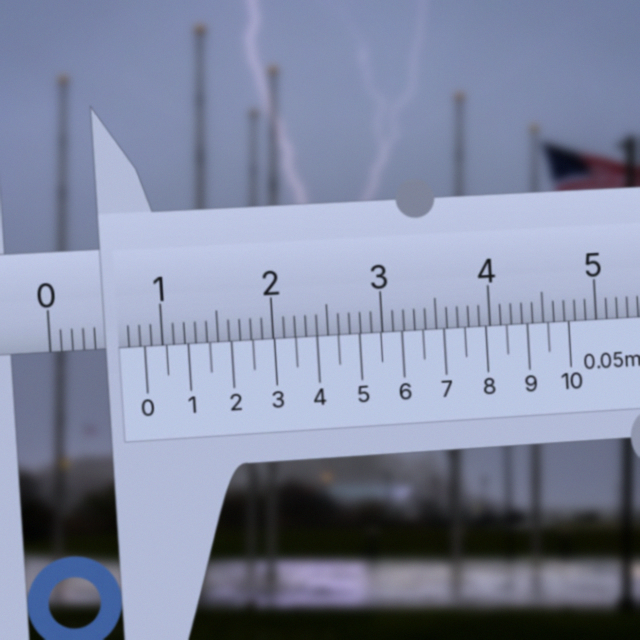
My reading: 8.4mm
